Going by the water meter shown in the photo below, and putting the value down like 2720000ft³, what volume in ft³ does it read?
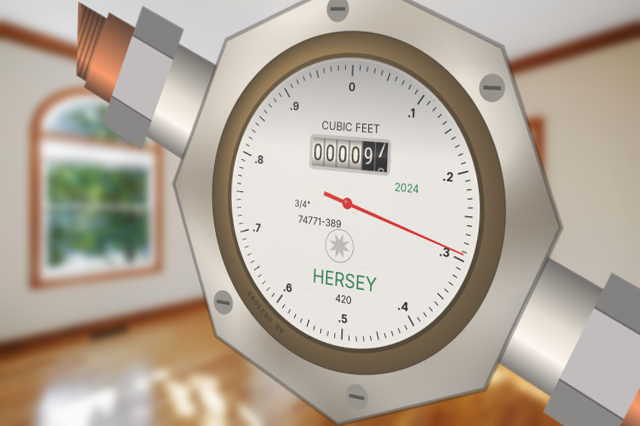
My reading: 97.29ft³
